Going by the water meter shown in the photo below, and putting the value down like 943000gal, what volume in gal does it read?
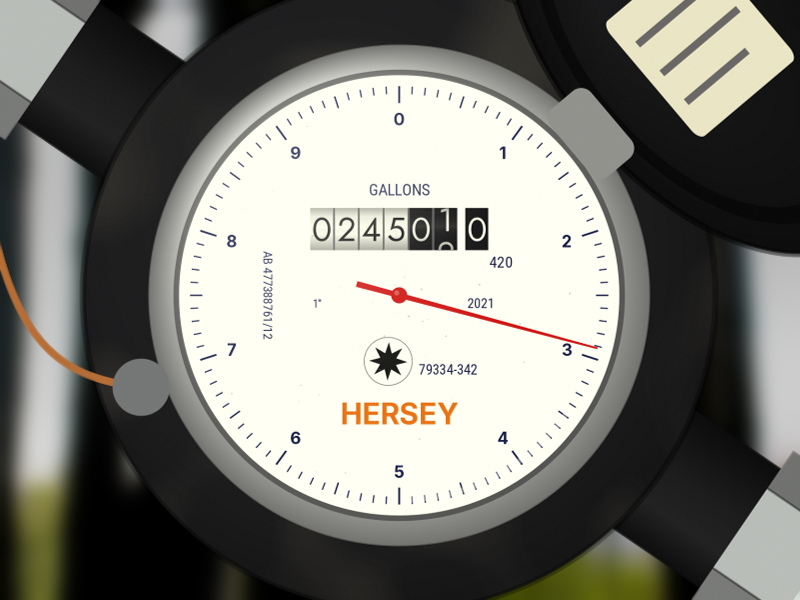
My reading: 245012.9gal
